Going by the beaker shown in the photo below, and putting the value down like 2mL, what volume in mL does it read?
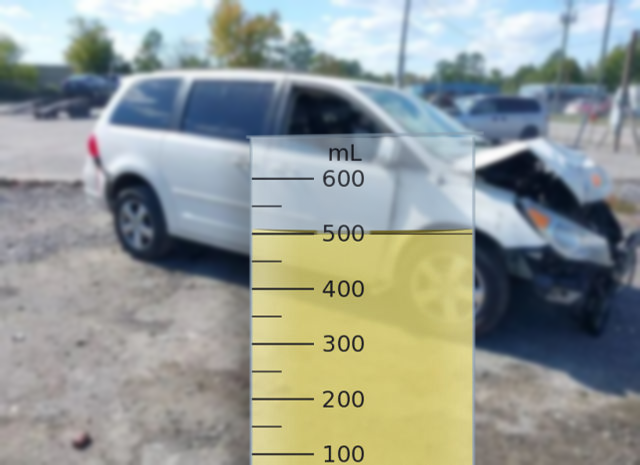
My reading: 500mL
